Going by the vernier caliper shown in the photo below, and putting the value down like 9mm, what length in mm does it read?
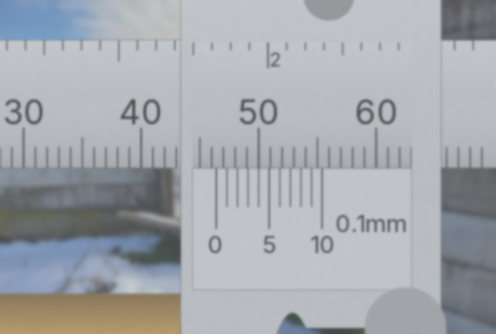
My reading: 46.4mm
